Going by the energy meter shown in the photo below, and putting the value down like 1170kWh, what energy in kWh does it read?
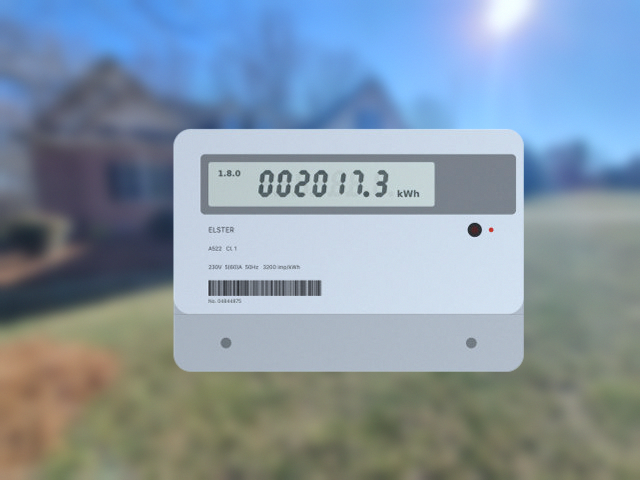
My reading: 2017.3kWh
